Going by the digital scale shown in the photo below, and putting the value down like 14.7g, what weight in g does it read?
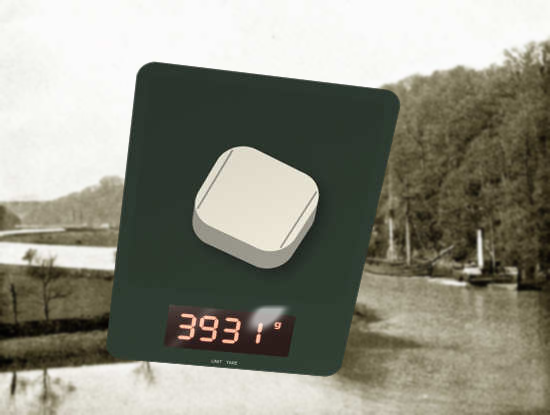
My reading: 3931g
